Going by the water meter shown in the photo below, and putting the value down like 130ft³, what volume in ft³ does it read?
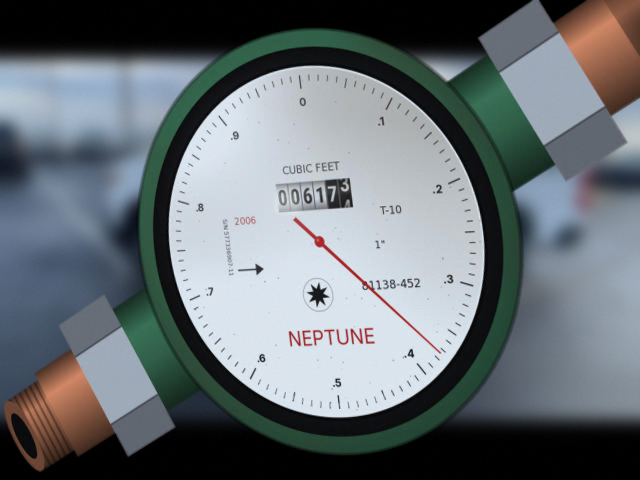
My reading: 6173.37ft³
